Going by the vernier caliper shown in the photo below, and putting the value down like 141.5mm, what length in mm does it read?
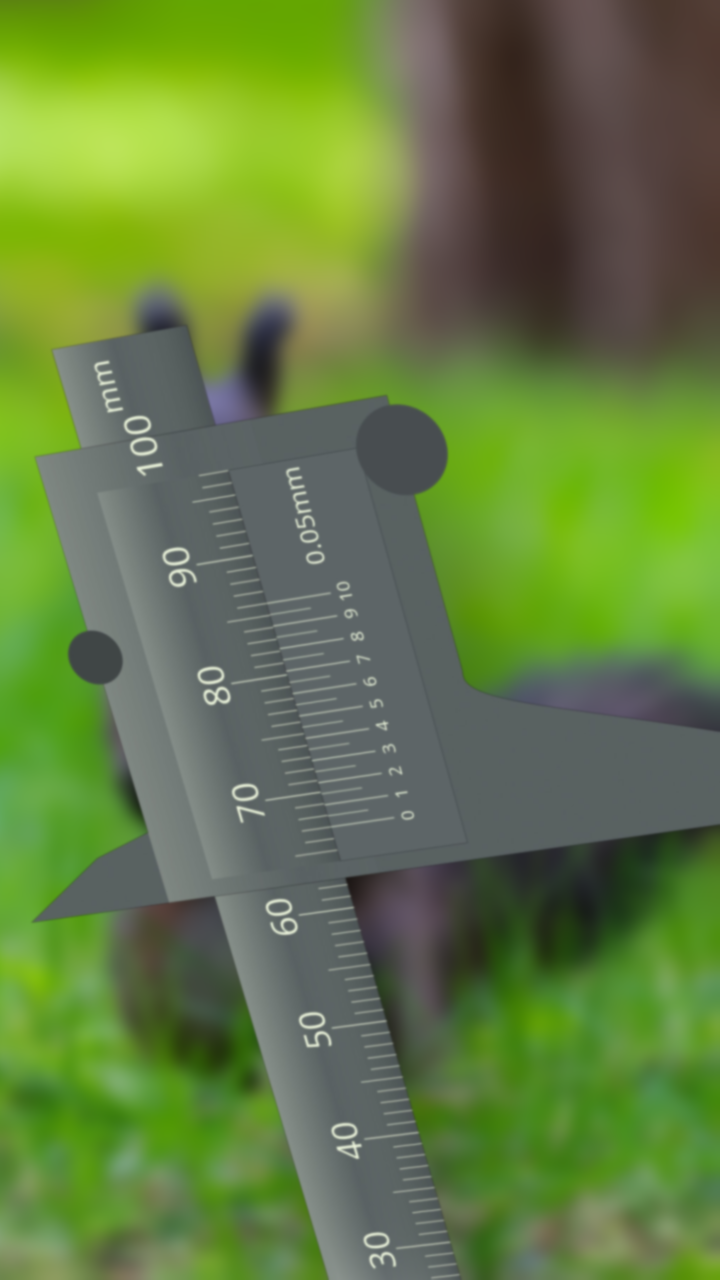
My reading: 67.0mm
